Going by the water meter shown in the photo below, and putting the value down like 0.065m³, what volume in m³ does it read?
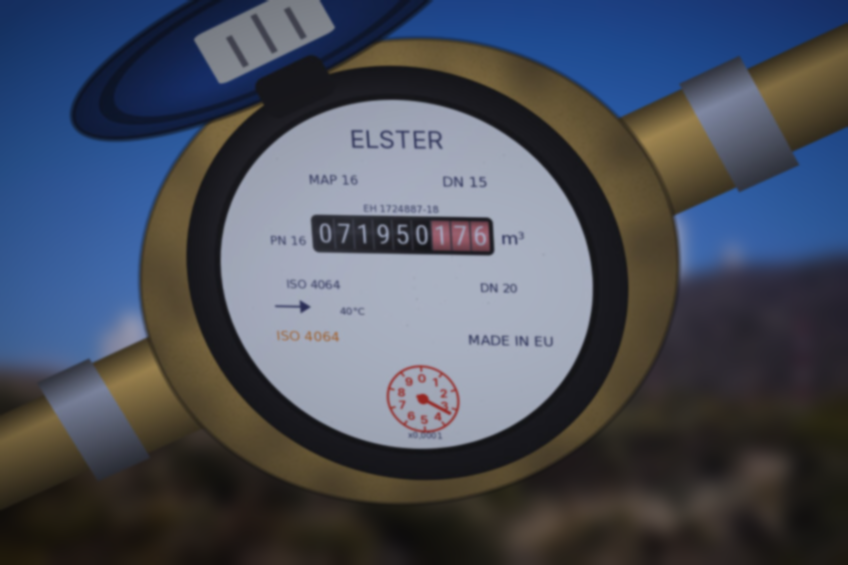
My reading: 71950.1763m³
